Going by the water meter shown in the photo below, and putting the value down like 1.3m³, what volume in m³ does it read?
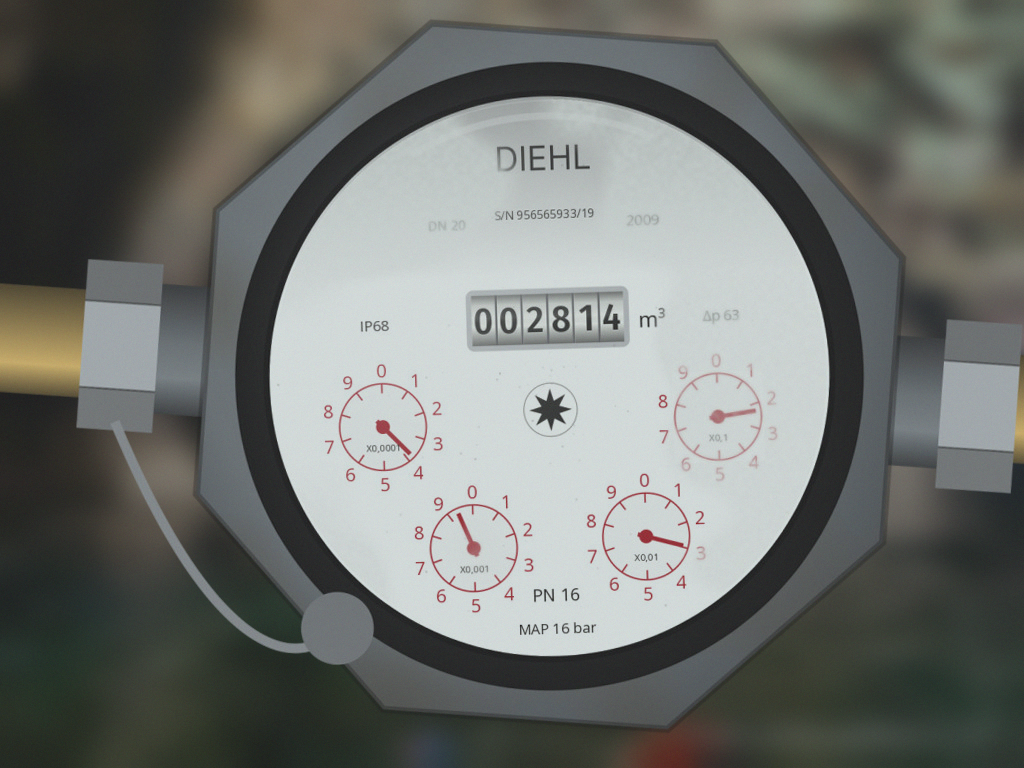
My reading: 2814.2293m³
